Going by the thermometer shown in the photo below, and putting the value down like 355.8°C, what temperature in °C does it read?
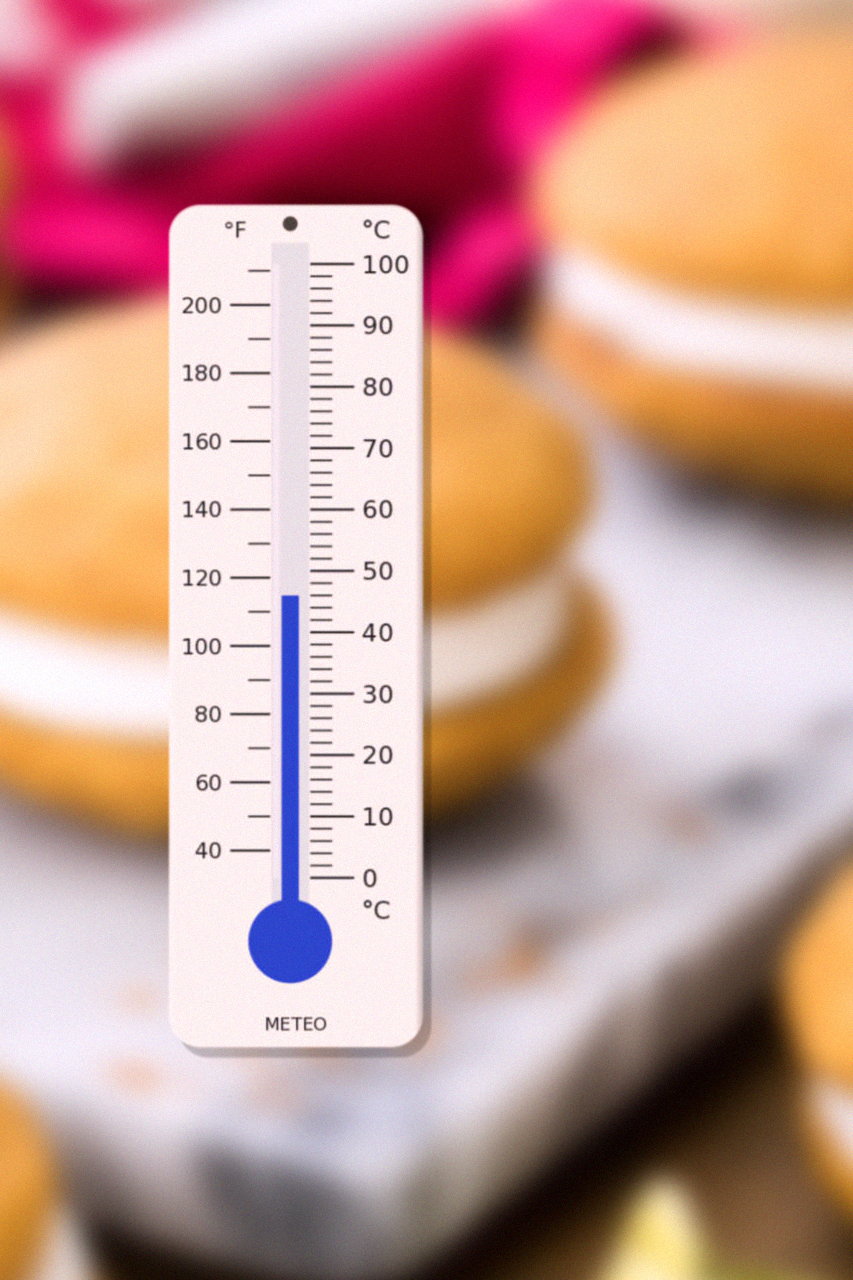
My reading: 46°C
